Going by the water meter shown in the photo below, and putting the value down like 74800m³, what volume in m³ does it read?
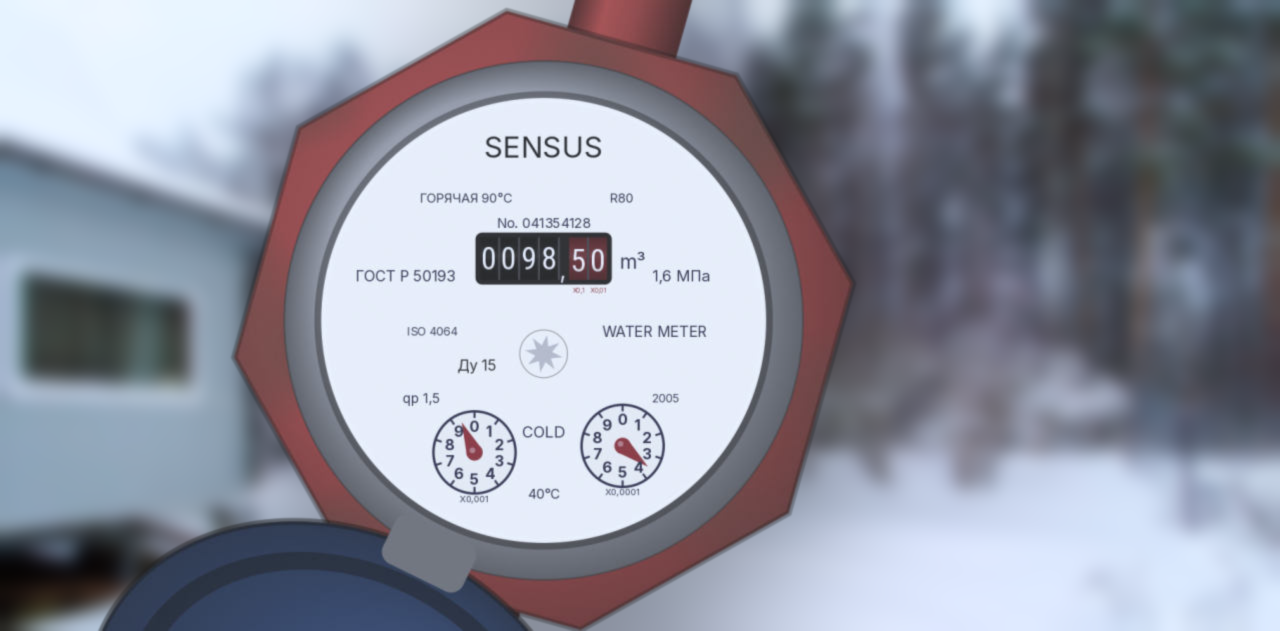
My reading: 98.4993m³
